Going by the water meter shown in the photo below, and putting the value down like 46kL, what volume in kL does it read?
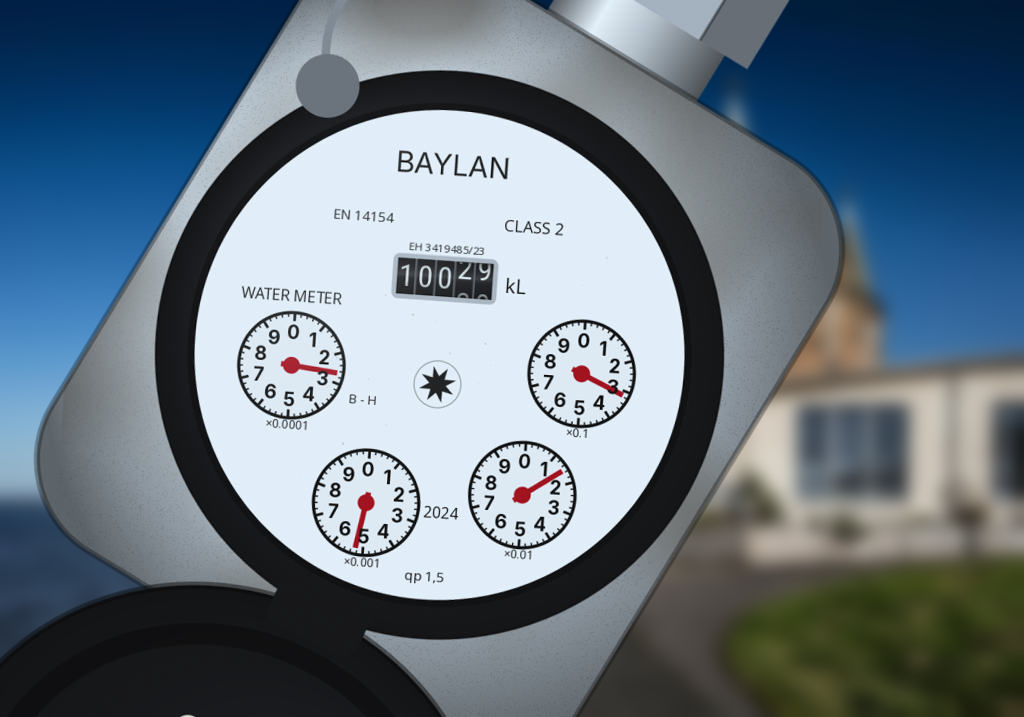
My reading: 10029.3152kL
